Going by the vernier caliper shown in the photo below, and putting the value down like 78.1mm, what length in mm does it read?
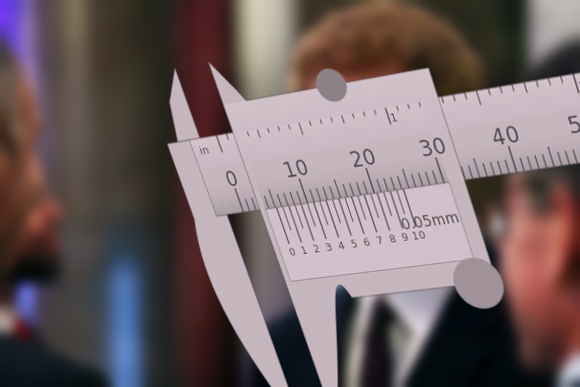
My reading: 5.2mm
